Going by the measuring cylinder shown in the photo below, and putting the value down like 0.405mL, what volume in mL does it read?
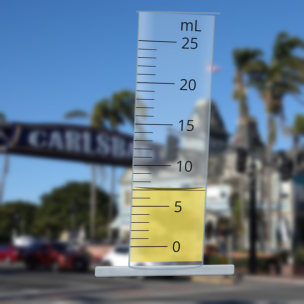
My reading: 7mL
